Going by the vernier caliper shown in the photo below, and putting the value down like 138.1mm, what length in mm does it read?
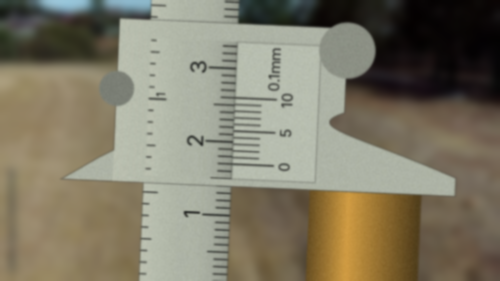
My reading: 17.0mm
